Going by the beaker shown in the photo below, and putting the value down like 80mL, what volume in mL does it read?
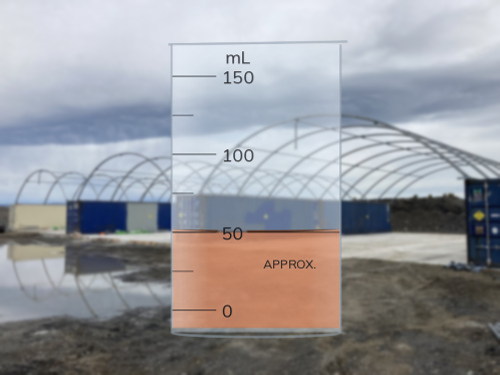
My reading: 50mL
